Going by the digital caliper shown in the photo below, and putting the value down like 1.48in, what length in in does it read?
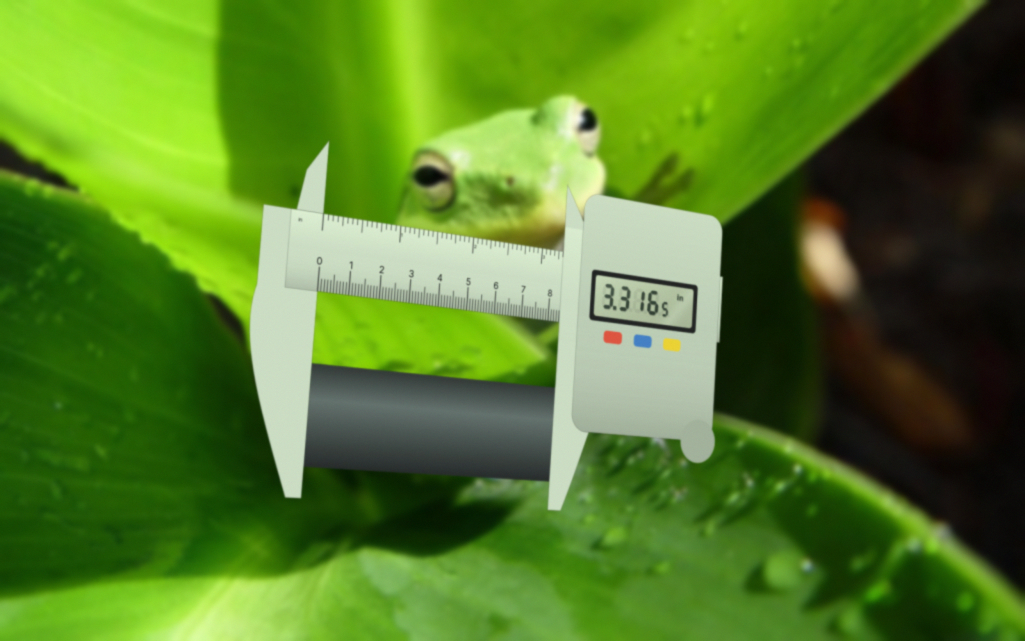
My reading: 3.3165in
